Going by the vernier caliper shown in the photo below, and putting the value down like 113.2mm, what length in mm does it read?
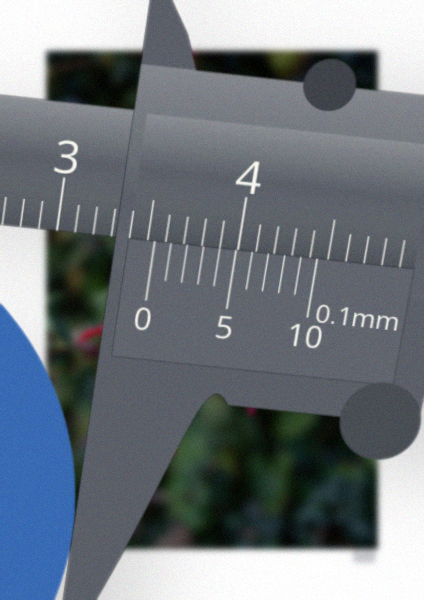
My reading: 35.4mm
